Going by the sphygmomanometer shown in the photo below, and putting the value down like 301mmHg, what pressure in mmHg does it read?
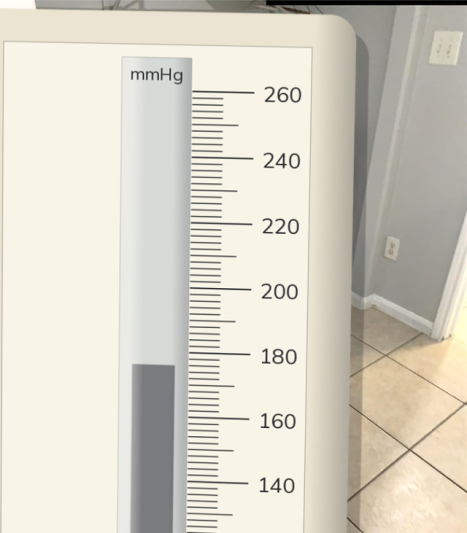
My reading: 176mmHg
